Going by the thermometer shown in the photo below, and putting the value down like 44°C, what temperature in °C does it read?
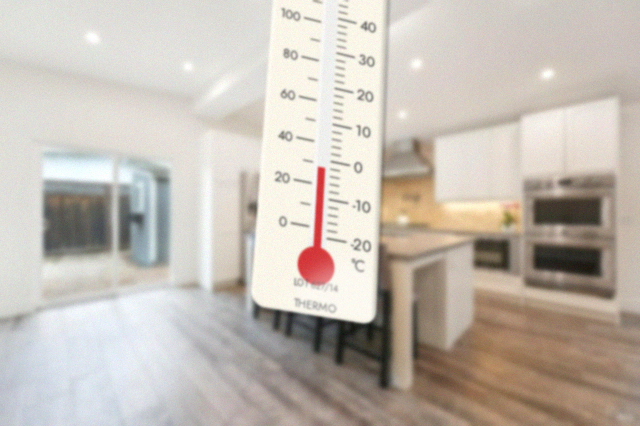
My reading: -2°C
